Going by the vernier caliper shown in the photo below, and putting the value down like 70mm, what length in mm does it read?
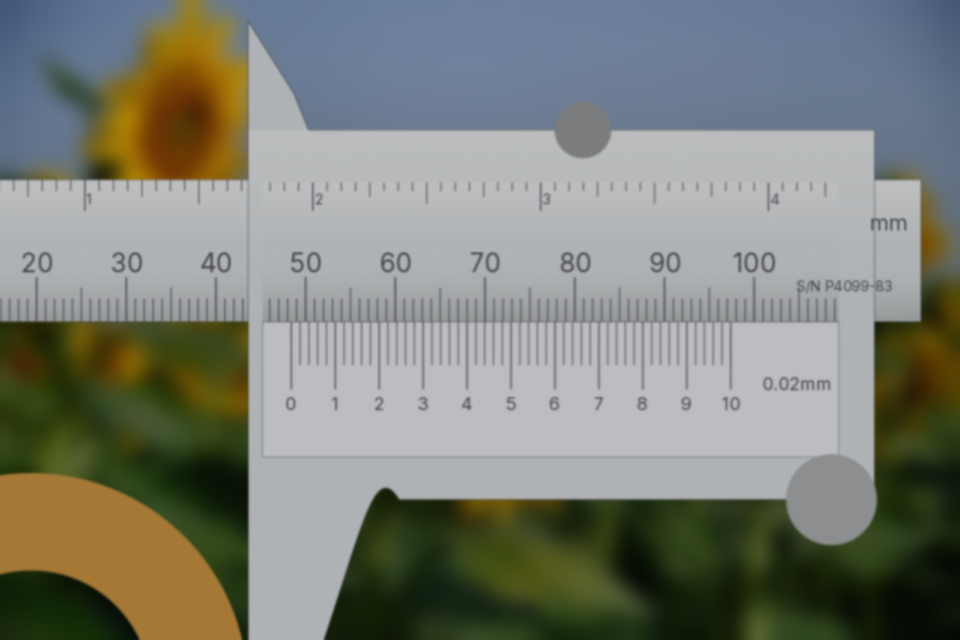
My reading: 48.4mm
